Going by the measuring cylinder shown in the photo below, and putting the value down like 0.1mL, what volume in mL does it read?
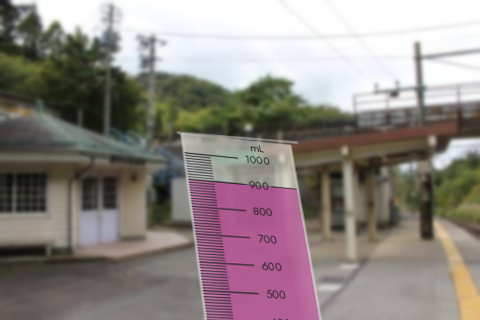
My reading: 900mL
